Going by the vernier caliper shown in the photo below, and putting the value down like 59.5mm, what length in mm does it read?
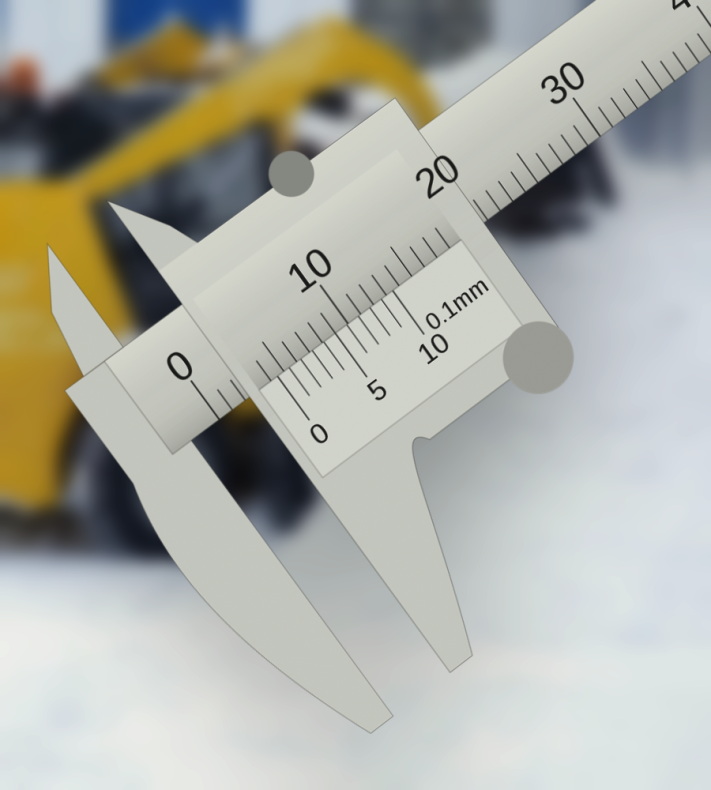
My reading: 4.5mm
